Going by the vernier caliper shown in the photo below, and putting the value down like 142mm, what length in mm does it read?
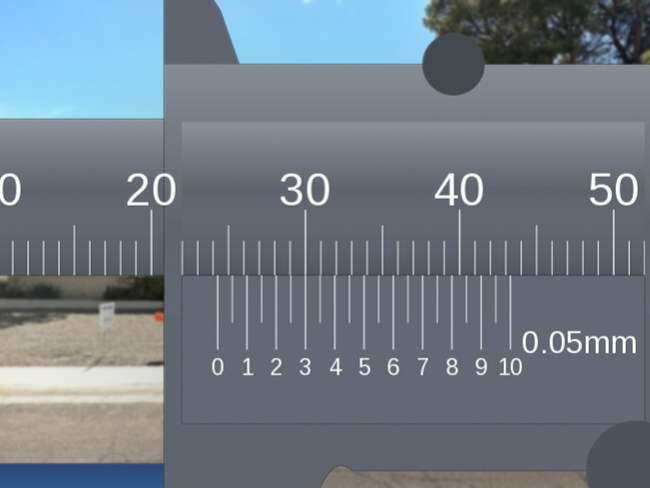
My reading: 24.3mm
